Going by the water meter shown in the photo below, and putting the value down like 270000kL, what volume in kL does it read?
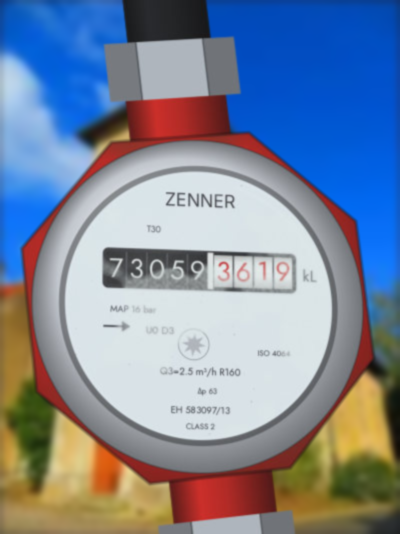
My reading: 73059.3619kL
